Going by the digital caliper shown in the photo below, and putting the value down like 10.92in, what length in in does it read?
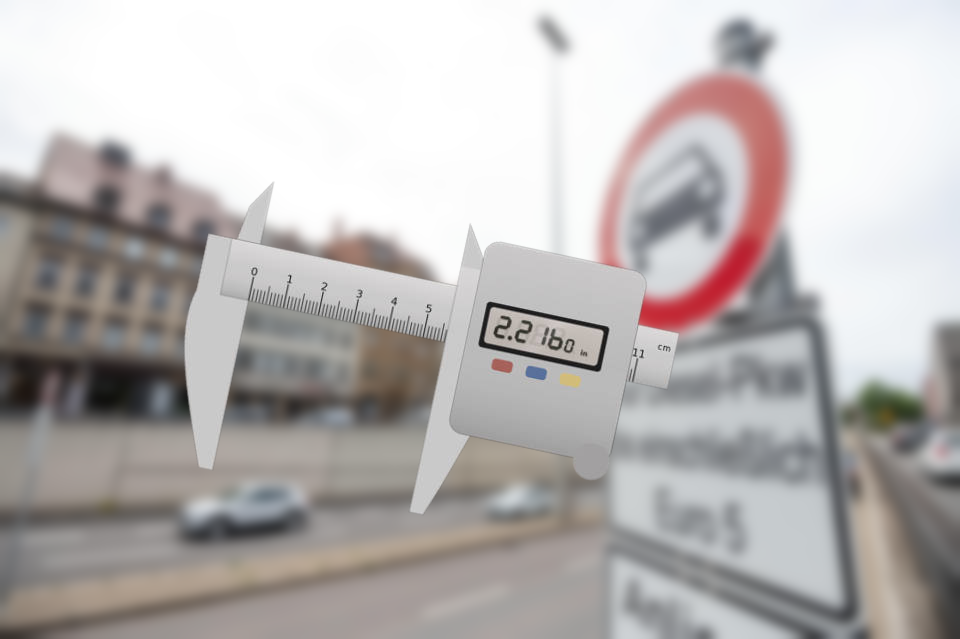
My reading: 2.2160in
